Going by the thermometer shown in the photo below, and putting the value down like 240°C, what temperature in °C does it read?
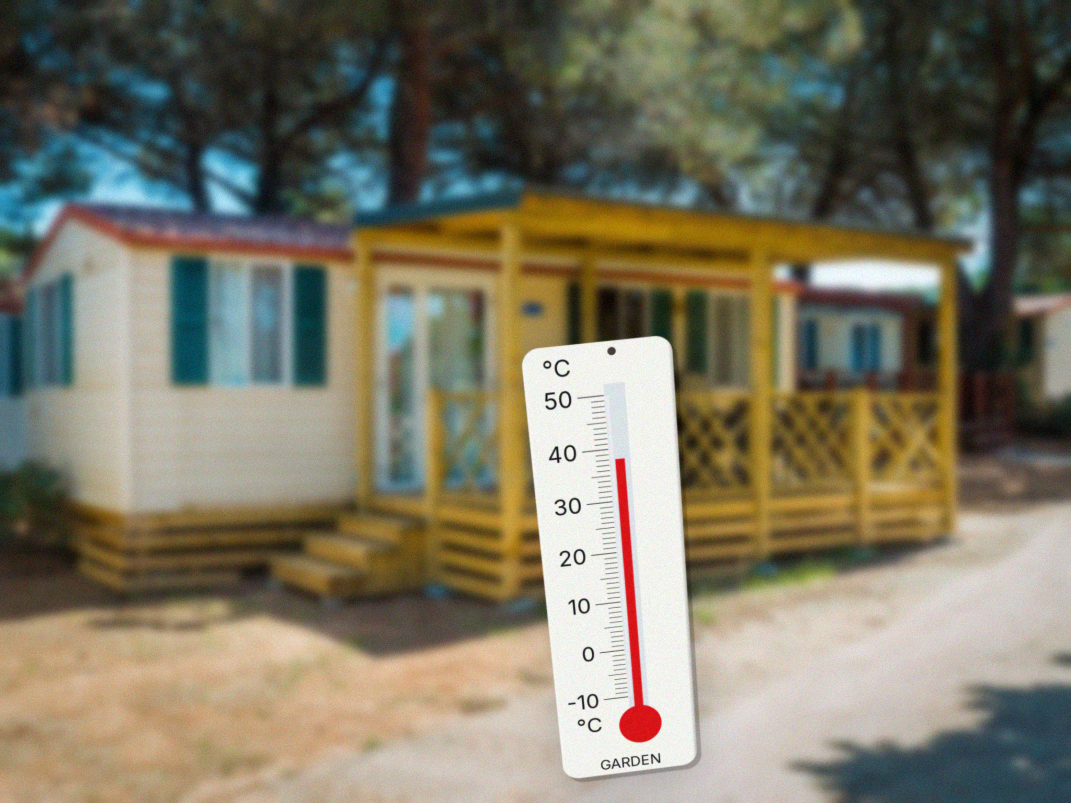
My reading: 38°C
